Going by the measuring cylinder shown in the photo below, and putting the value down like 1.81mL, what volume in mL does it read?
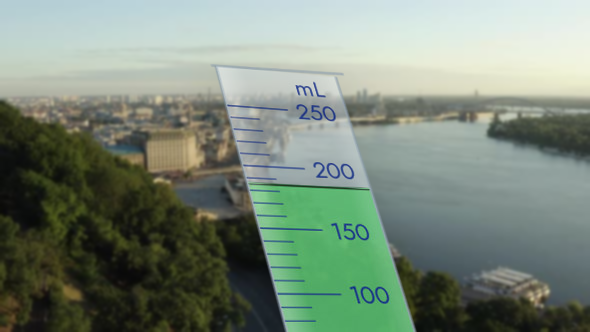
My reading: 185mL
